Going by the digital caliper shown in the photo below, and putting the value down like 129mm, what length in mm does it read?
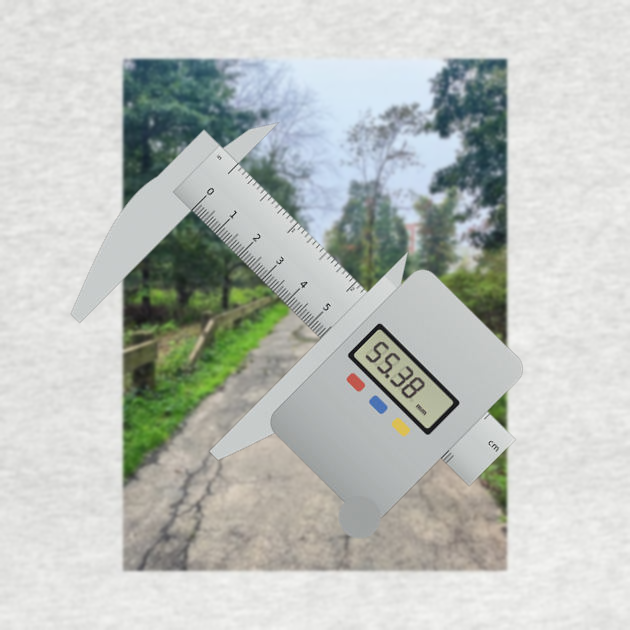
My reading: 55.38mm
